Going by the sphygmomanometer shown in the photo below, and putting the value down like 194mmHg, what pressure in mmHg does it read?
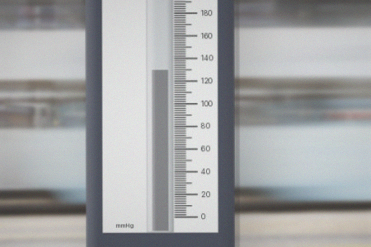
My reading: 130mmHg
